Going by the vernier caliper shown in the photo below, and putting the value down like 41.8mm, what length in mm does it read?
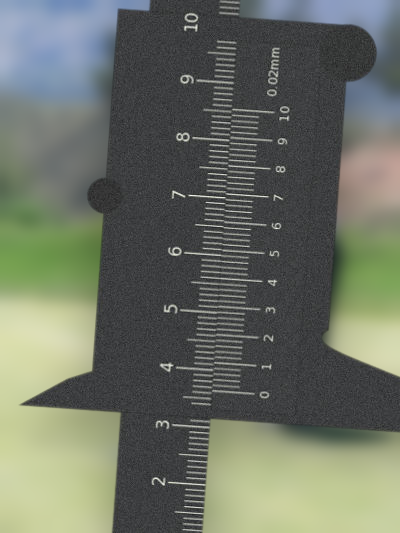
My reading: 36.4mm
